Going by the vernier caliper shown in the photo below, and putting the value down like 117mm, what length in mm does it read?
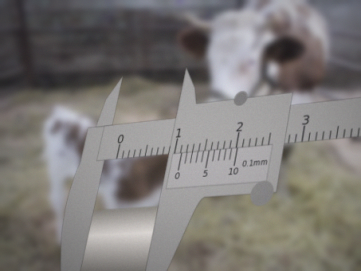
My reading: 11.2mm
